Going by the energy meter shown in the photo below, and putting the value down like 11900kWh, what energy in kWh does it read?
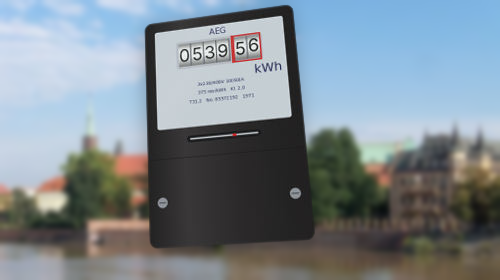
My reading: 539.56kWh
